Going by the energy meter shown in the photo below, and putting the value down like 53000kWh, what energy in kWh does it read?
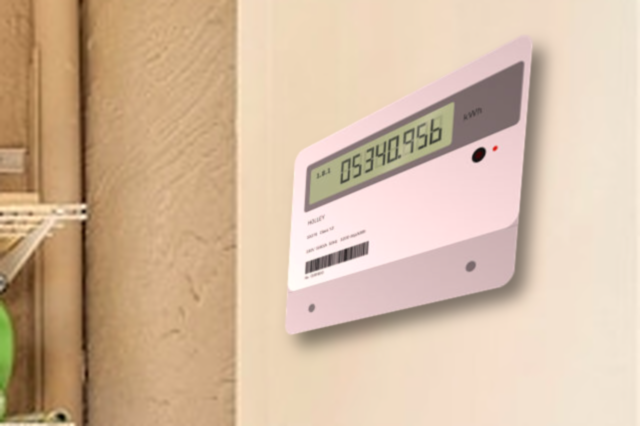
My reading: 5340.956kWh
